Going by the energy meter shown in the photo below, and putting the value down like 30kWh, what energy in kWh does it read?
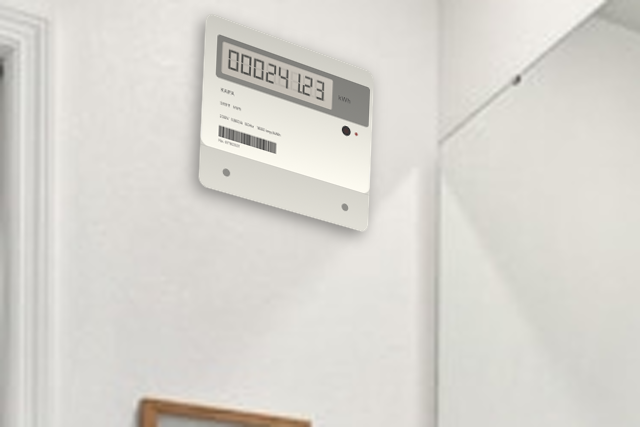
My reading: 241.23kWh
